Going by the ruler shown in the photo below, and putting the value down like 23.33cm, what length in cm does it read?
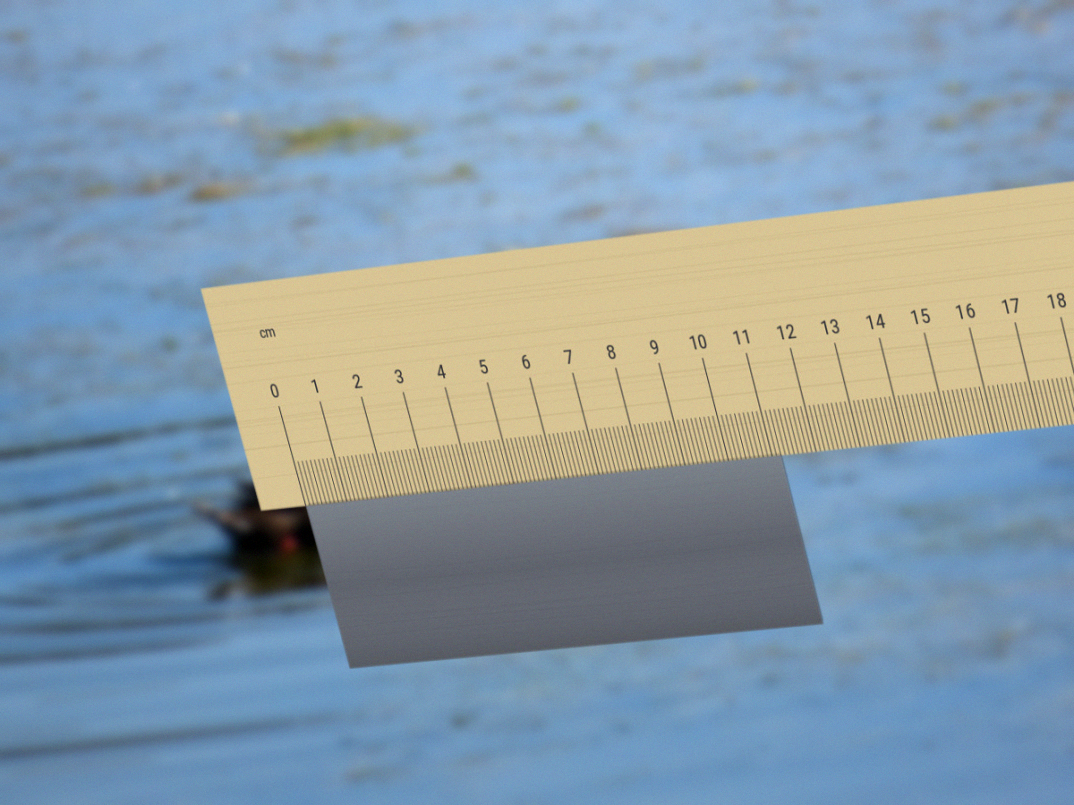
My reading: 11.2cm
